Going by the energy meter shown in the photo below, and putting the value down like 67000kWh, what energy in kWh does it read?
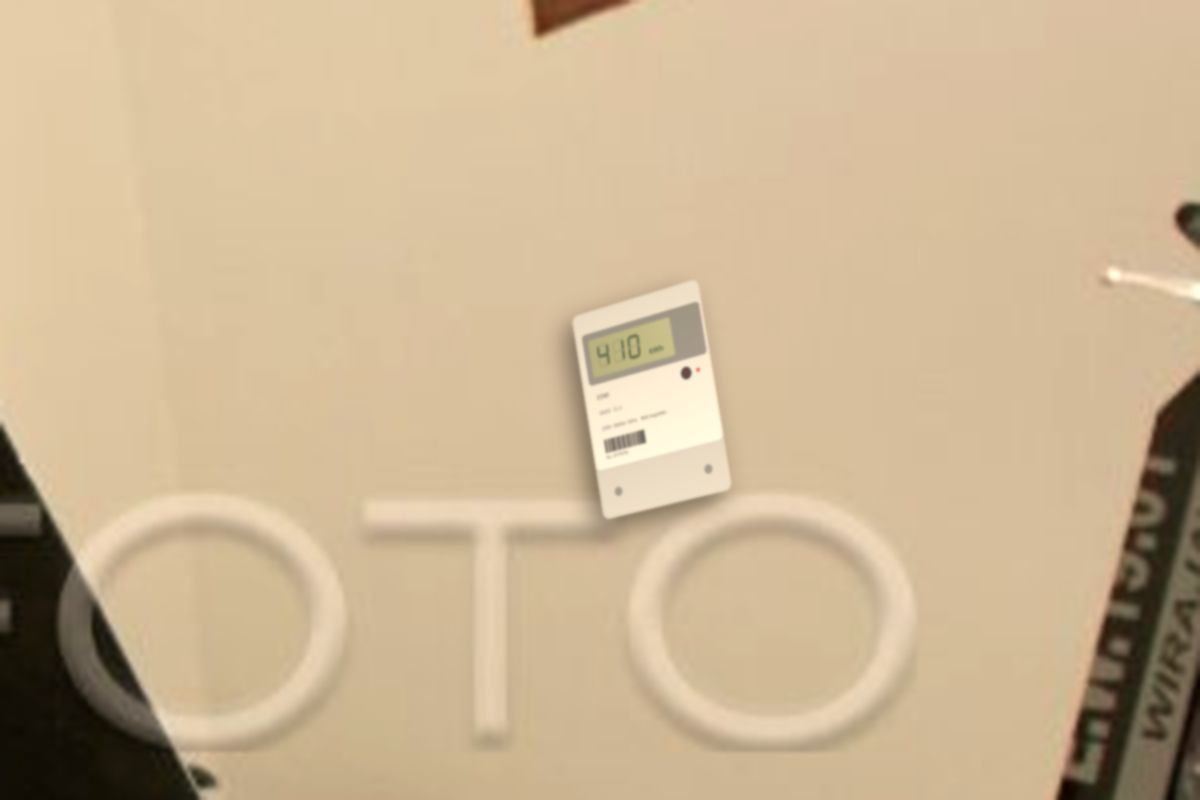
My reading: 410kWh
